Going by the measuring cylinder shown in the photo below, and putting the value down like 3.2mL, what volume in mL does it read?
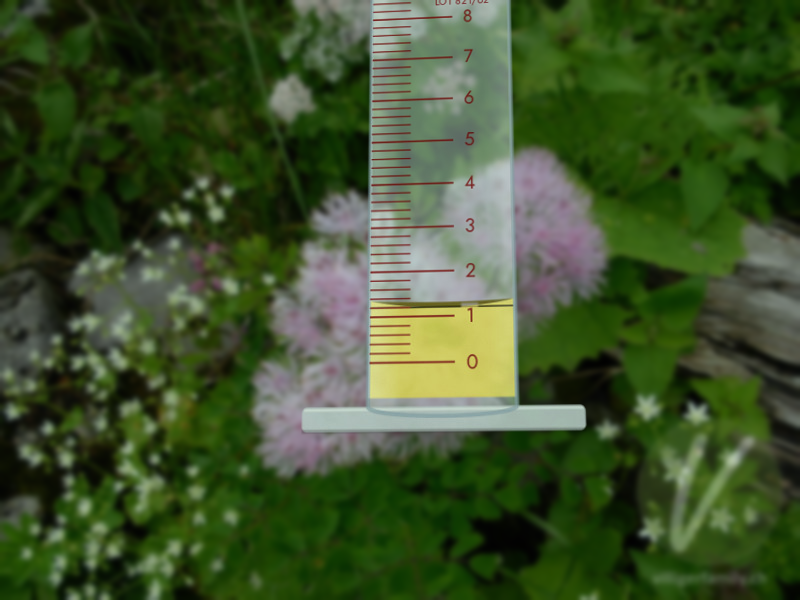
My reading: 1.2mL
